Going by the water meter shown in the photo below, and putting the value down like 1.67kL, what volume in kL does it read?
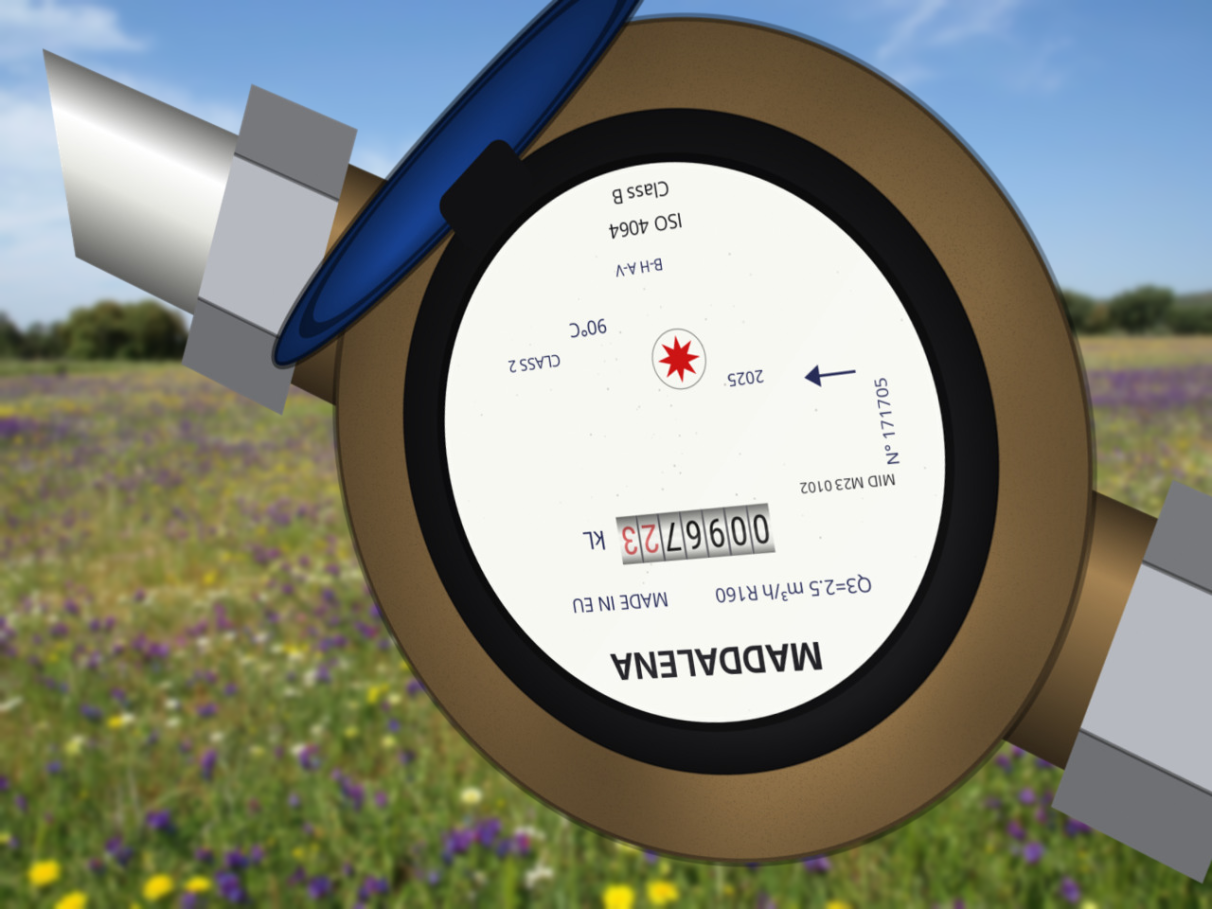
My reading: 967.23kL
